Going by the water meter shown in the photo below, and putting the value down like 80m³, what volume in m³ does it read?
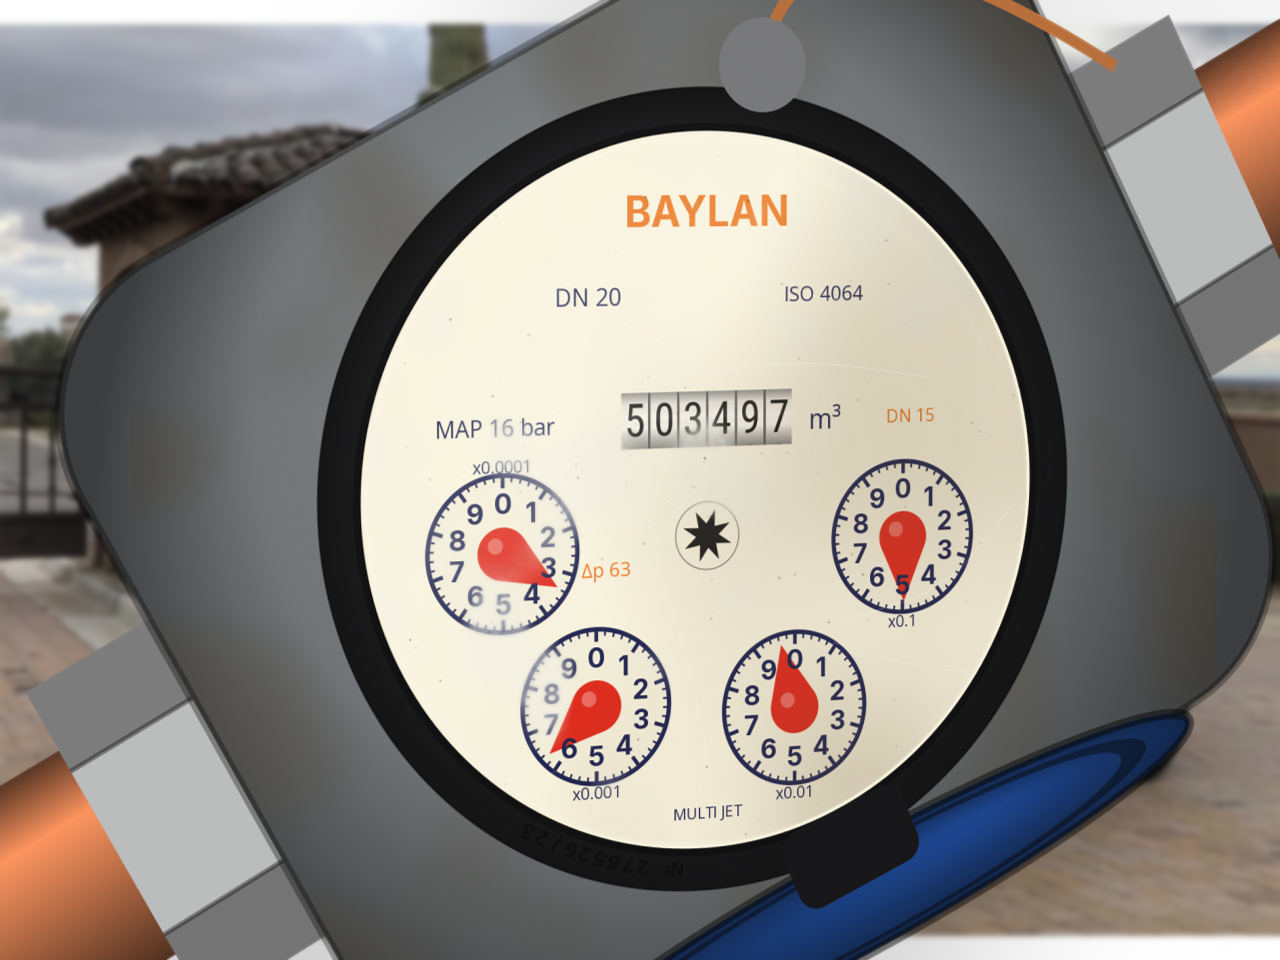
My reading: 503497.4963m³
